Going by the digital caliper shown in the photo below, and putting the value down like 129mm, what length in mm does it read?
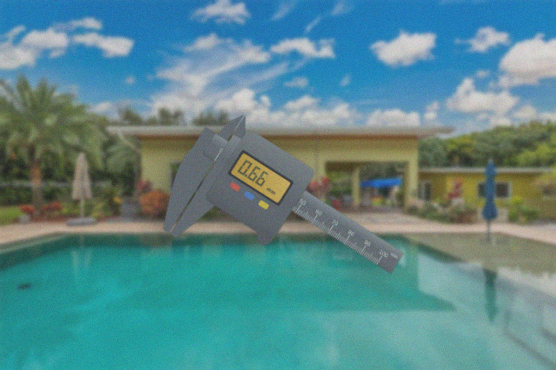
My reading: 0.66mm
